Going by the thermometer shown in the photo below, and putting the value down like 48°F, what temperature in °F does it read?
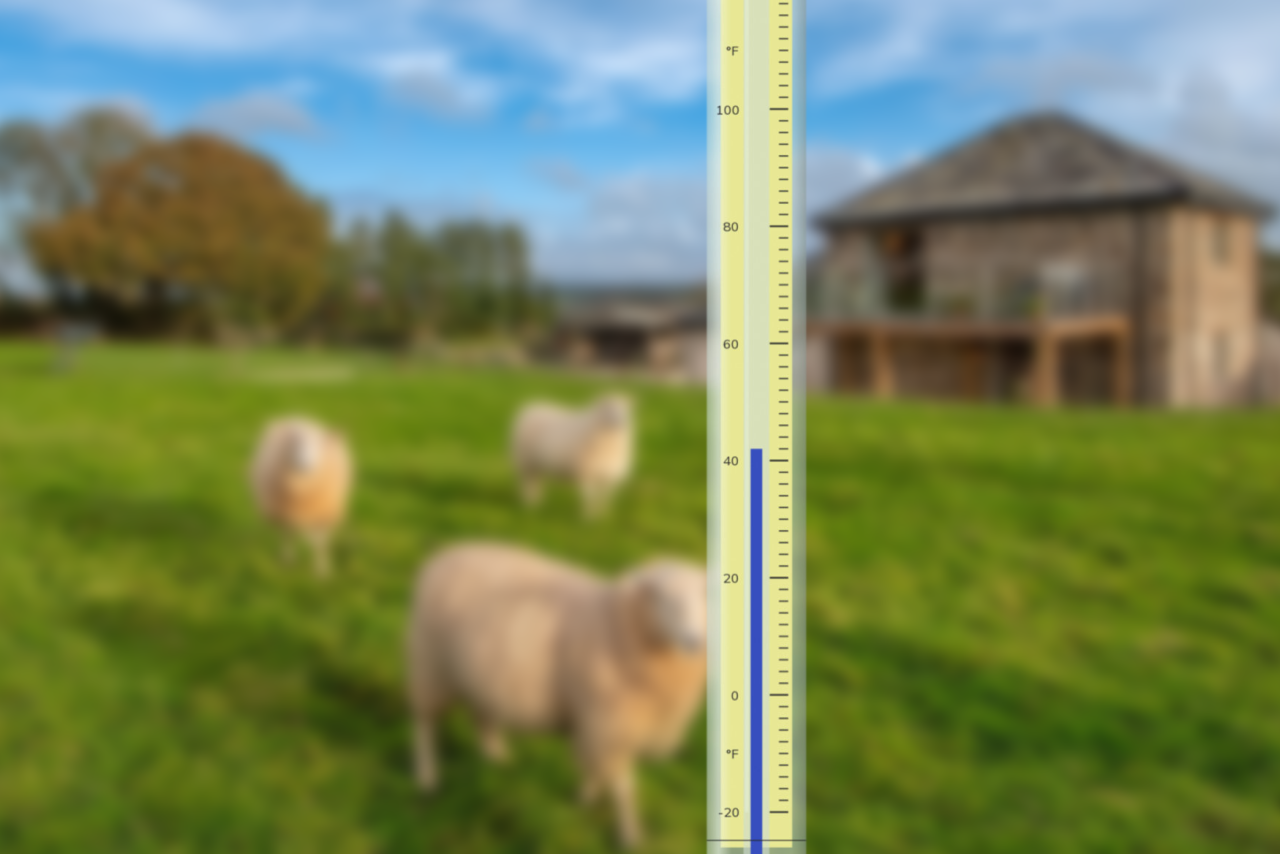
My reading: 42°F
